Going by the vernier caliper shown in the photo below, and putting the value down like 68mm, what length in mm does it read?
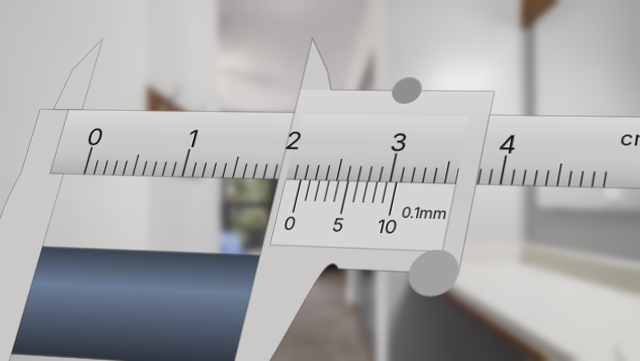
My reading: 21.6mm
